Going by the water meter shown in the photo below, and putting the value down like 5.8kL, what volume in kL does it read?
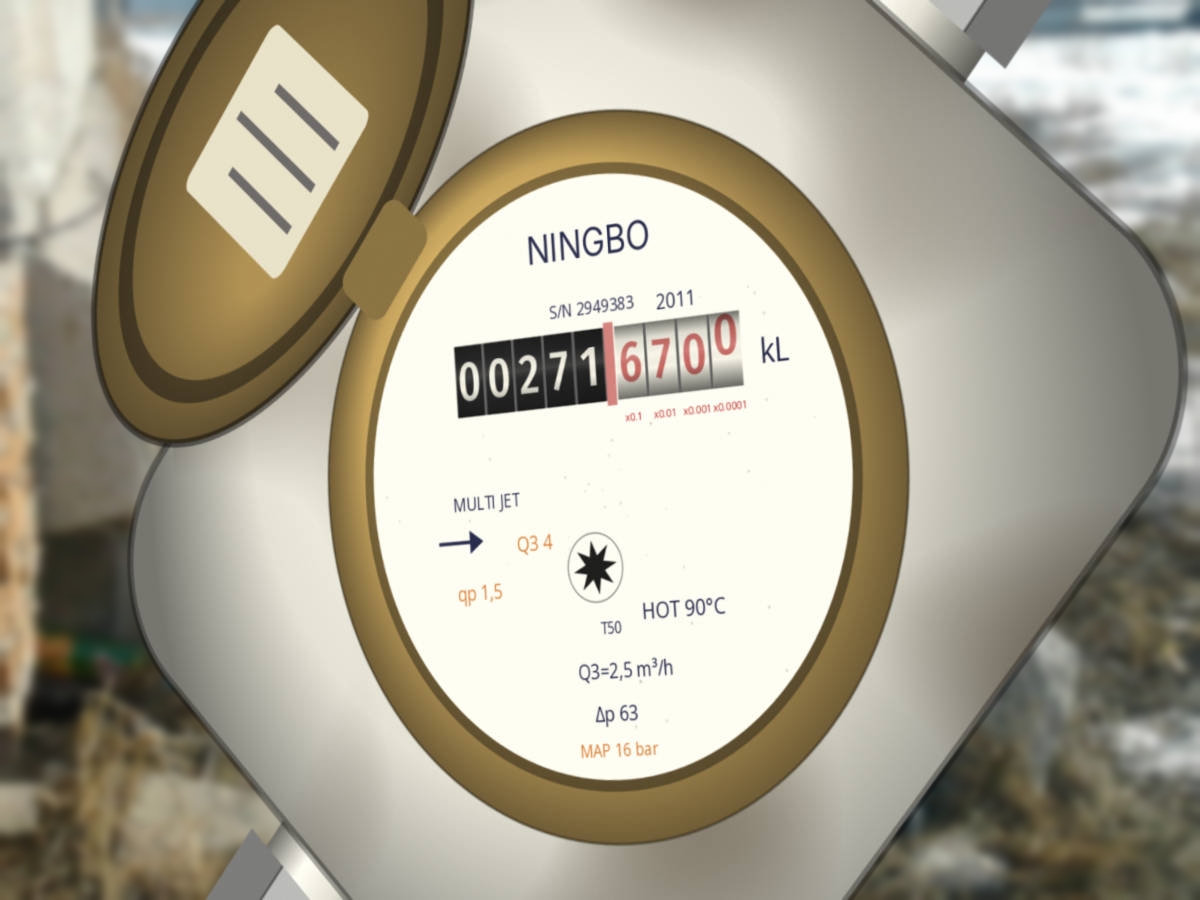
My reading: 271.6700kL
